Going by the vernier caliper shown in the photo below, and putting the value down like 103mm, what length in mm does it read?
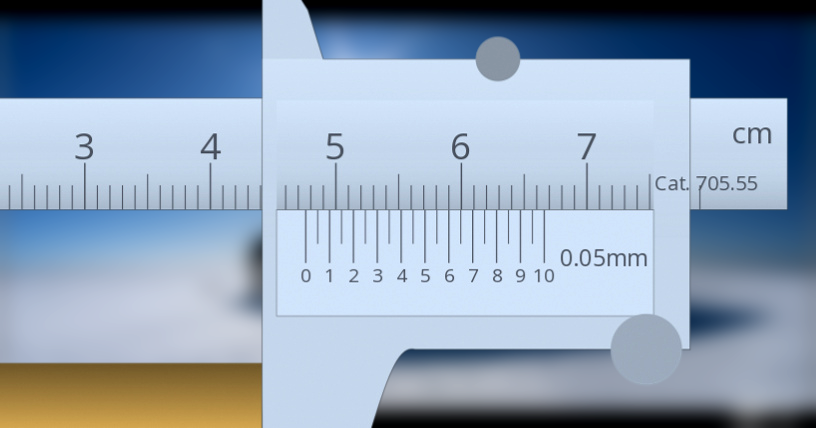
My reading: 47.6mm
